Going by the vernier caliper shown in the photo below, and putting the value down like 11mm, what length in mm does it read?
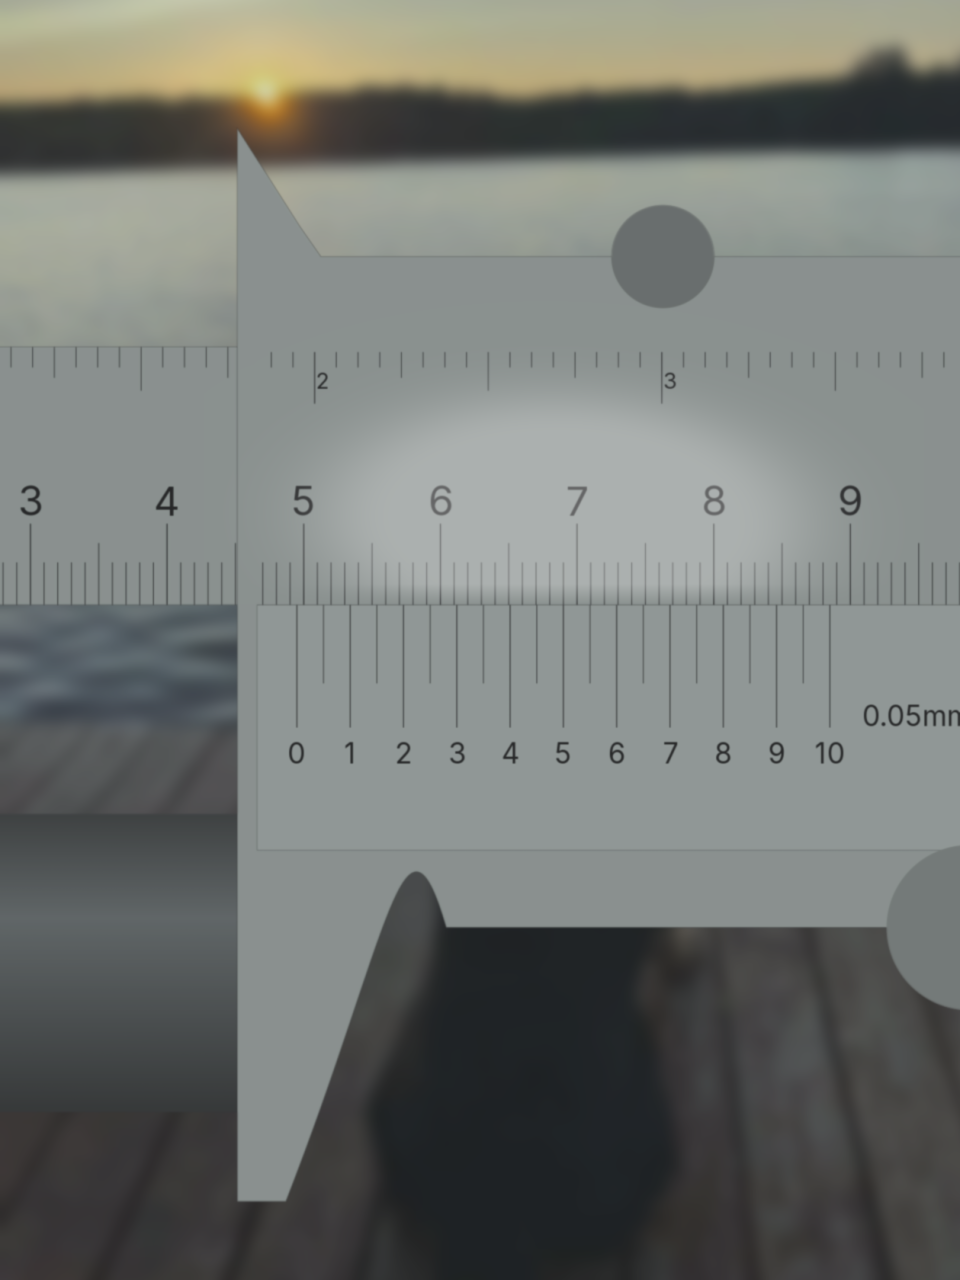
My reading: 49.5mm
